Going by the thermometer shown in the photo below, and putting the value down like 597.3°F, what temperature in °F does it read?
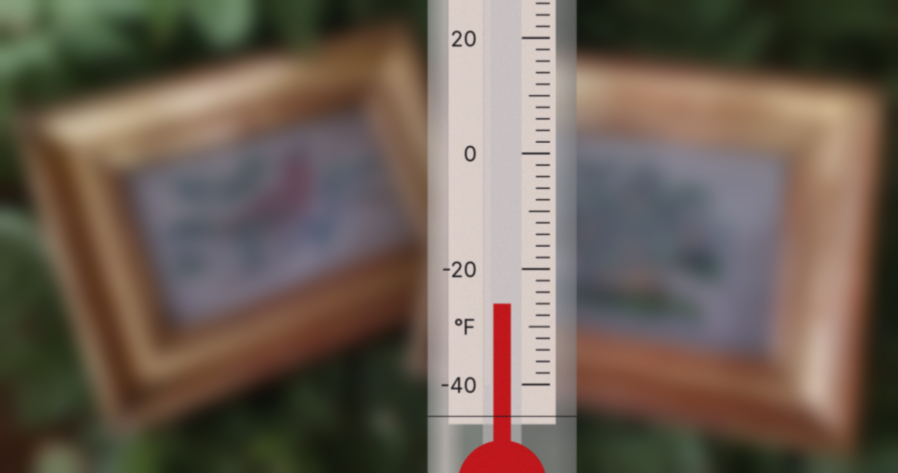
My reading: -26°F
